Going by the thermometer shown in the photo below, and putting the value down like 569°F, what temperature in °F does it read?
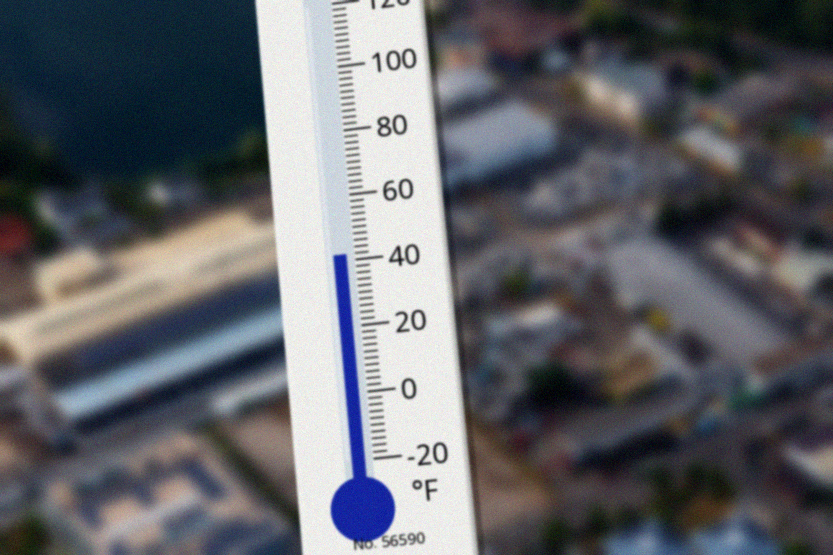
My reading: 42°F
